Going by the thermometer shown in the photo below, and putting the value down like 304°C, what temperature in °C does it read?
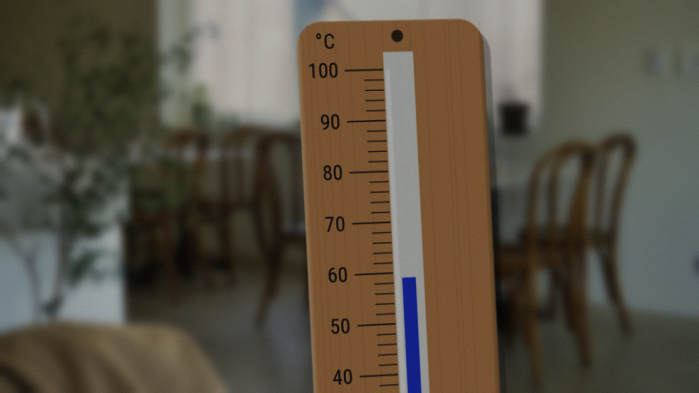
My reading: 59°C
